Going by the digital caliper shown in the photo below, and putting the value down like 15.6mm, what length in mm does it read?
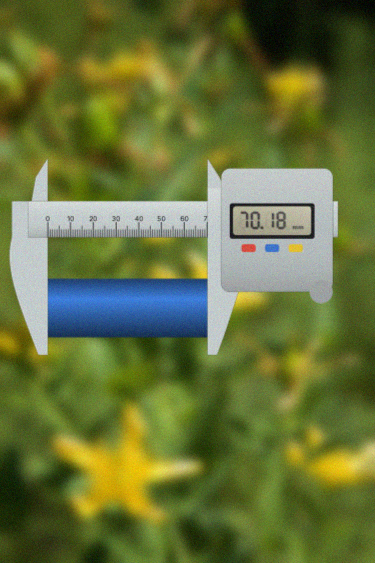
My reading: 70.18mm
